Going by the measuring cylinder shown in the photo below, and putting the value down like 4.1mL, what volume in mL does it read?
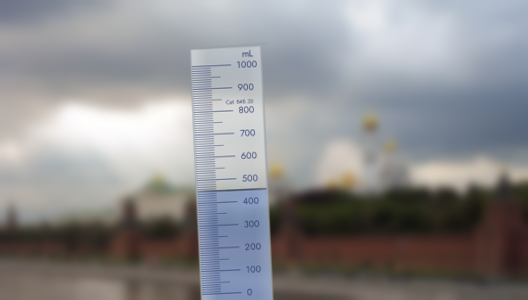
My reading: 450mL
